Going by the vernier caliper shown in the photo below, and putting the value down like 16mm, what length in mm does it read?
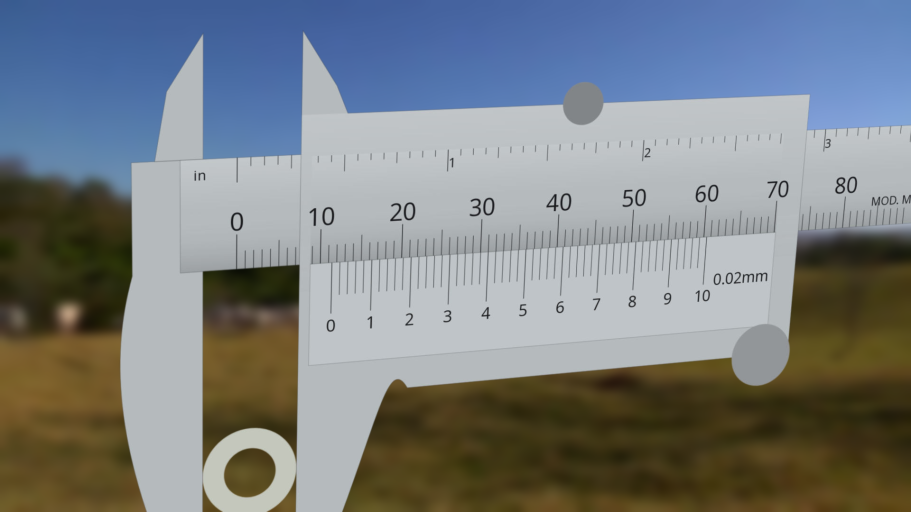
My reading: 11.4mm
